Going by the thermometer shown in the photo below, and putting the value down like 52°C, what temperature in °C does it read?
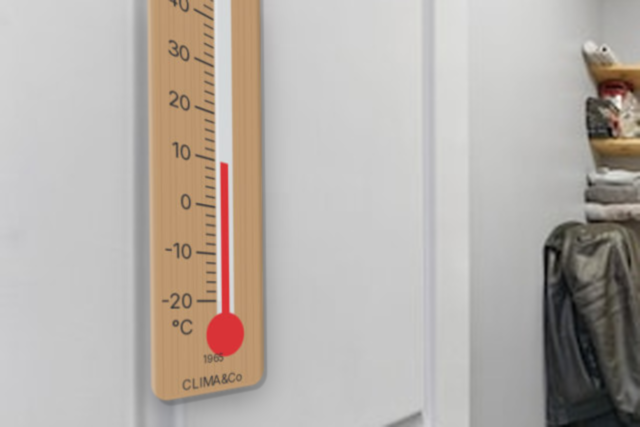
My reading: 10°C
